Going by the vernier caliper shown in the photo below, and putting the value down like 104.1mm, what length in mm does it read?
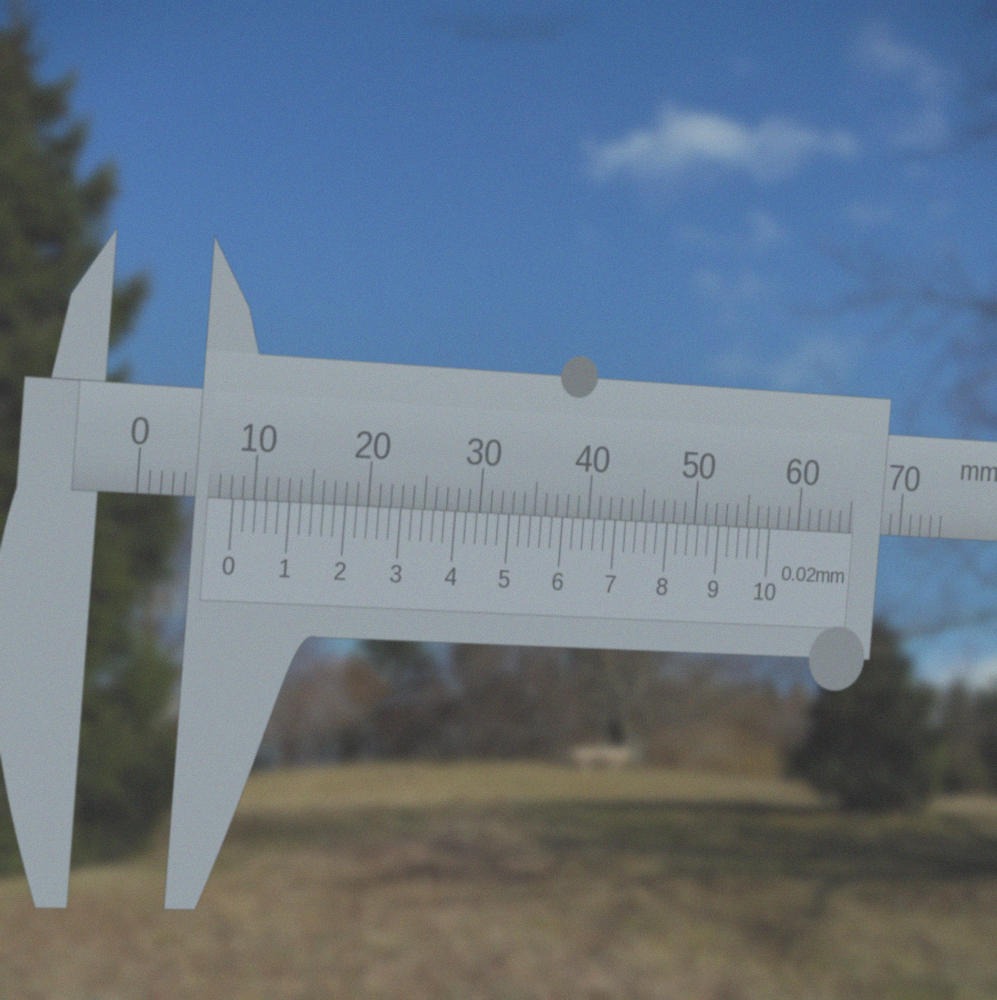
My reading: 8.2mm
